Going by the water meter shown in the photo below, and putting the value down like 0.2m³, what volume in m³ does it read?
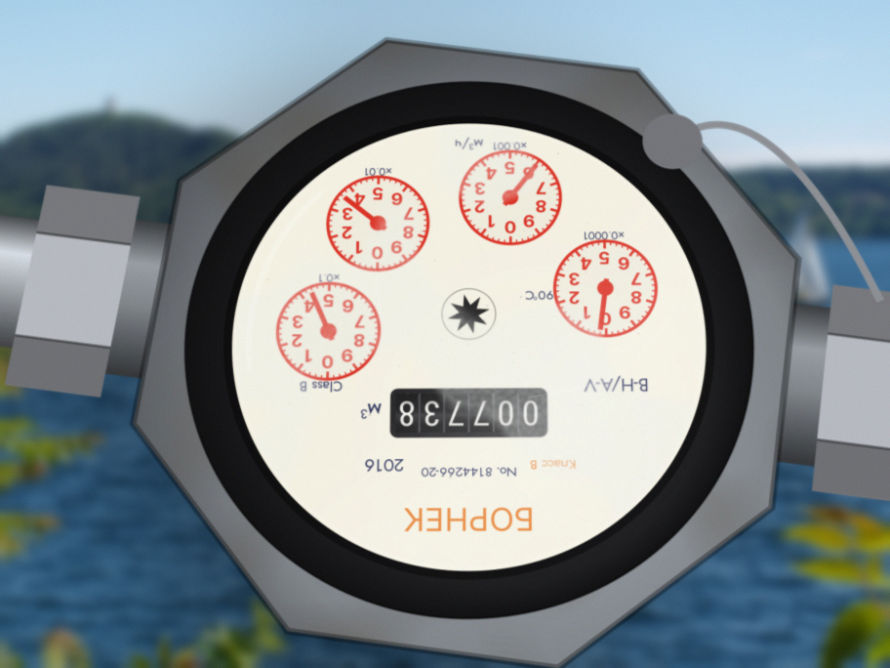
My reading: 7738.4360m³
